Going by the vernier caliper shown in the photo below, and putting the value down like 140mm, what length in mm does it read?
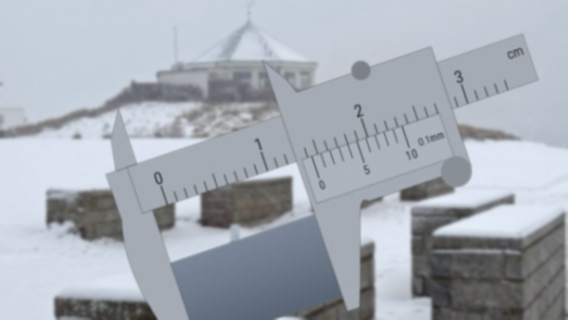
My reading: 14.4mm
